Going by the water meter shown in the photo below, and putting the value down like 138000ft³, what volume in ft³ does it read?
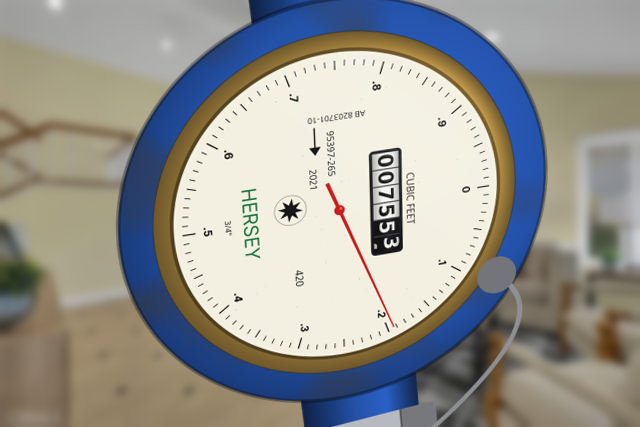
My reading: 7553.19ft³
